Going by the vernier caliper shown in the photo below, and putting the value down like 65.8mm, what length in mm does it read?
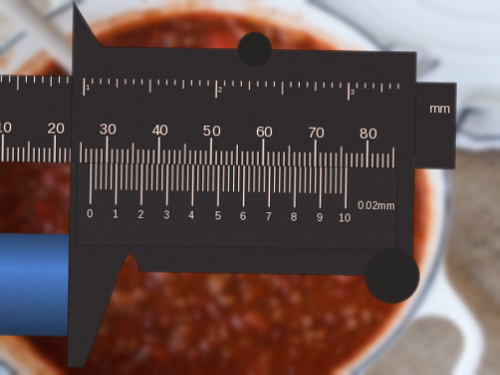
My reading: 27.0mm
